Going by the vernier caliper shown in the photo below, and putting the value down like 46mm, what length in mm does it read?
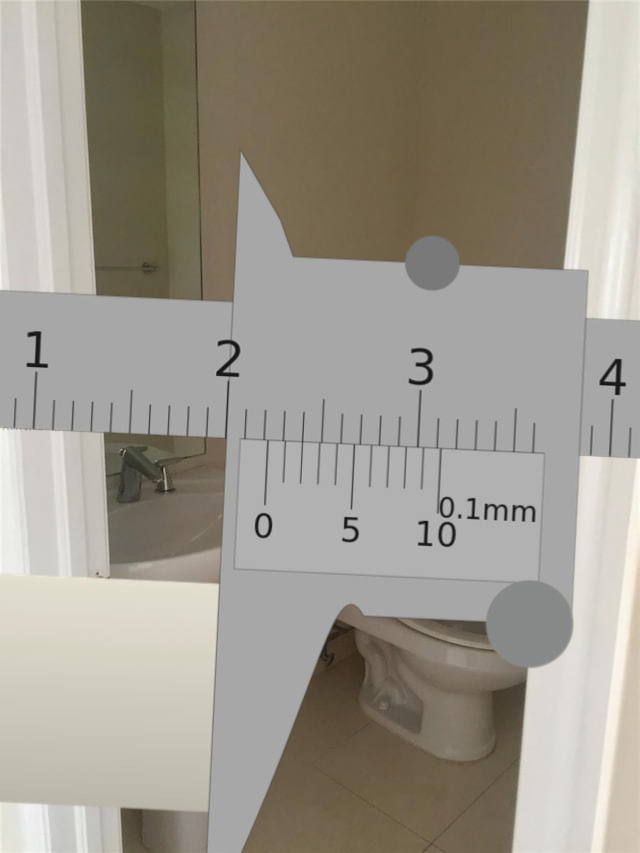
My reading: 22.2mm
